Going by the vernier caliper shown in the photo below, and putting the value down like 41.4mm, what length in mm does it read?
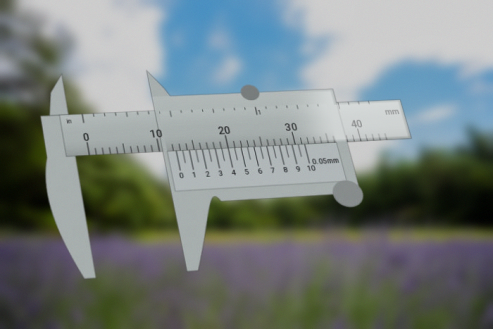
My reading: 12.4mm
